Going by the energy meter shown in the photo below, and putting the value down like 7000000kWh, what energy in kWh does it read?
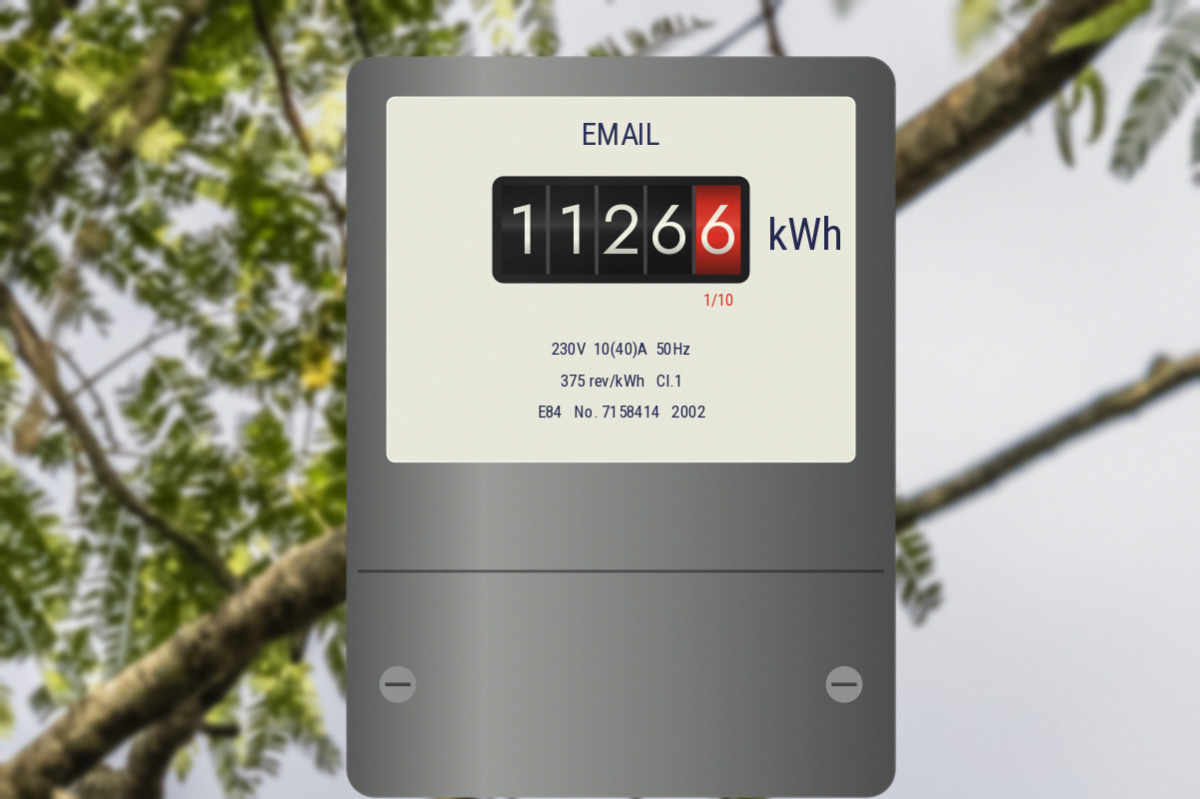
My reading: 1126.6kWh
